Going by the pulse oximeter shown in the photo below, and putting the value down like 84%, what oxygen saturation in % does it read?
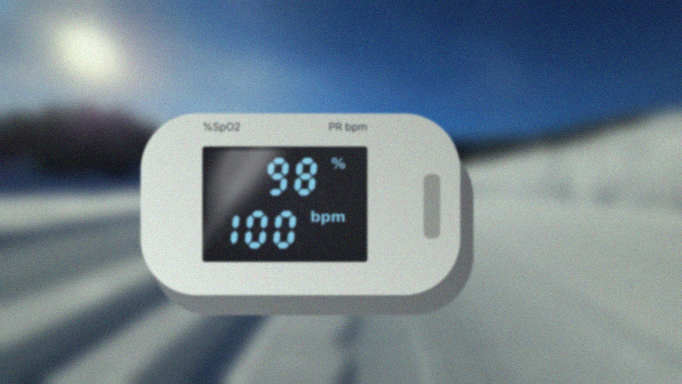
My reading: 98%
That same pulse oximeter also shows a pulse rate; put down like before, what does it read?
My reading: 100bpm
